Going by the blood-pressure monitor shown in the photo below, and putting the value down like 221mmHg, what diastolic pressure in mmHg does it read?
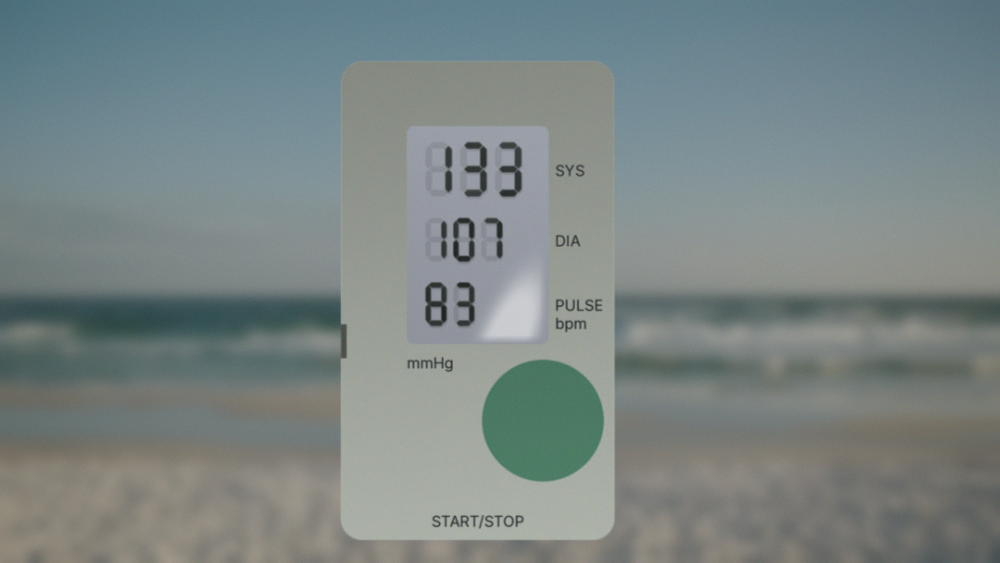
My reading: 107mmHg
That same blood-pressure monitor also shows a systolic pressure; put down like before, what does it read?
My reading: 133mmHg
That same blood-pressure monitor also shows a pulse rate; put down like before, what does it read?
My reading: 83bpm
